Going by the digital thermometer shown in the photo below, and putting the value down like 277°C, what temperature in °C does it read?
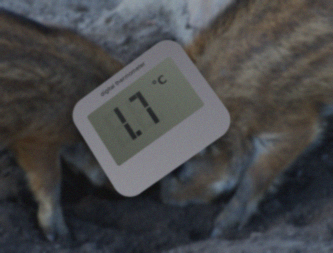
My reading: 1.7°C
